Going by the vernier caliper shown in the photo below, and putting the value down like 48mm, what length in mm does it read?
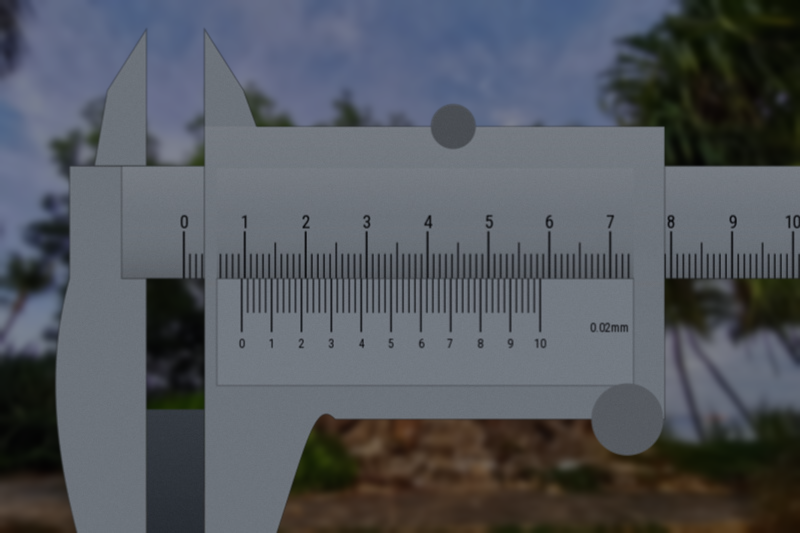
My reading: 9.5mm
